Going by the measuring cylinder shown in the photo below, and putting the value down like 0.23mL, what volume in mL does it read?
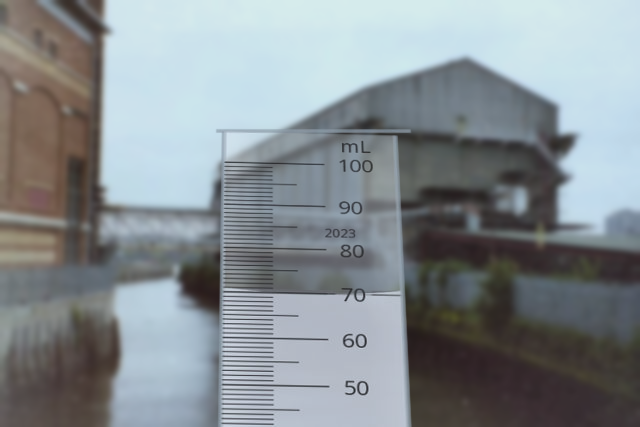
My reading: 70mL
